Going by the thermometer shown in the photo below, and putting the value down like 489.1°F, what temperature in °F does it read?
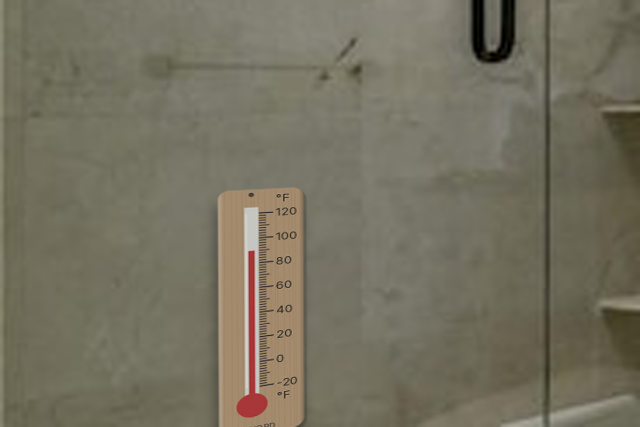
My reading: 90°F
